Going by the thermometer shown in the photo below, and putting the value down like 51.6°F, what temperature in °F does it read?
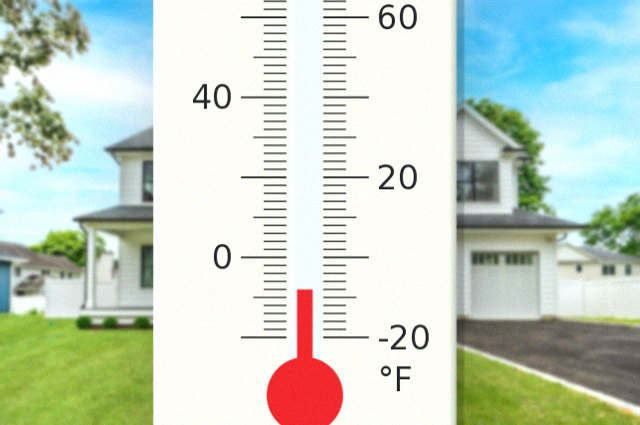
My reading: -8°F
